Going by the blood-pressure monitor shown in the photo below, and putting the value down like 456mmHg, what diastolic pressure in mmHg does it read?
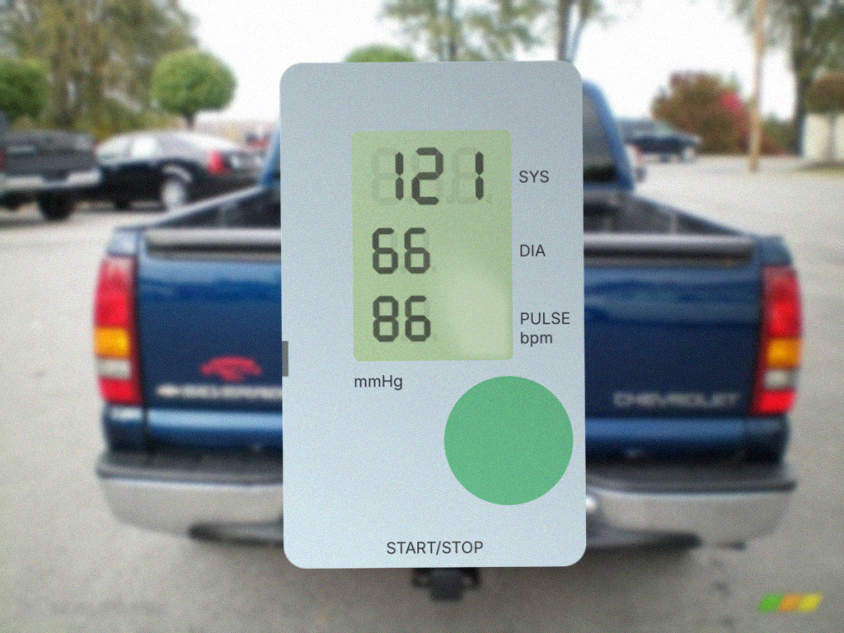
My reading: 66mmHg
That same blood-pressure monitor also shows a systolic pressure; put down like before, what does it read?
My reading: 121mmHg
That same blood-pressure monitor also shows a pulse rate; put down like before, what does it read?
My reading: 86bpm
